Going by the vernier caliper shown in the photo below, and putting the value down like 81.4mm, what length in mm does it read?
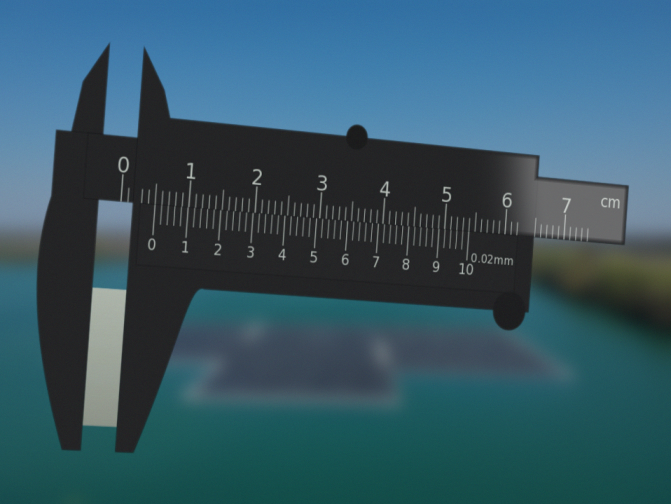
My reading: 5.0mm
